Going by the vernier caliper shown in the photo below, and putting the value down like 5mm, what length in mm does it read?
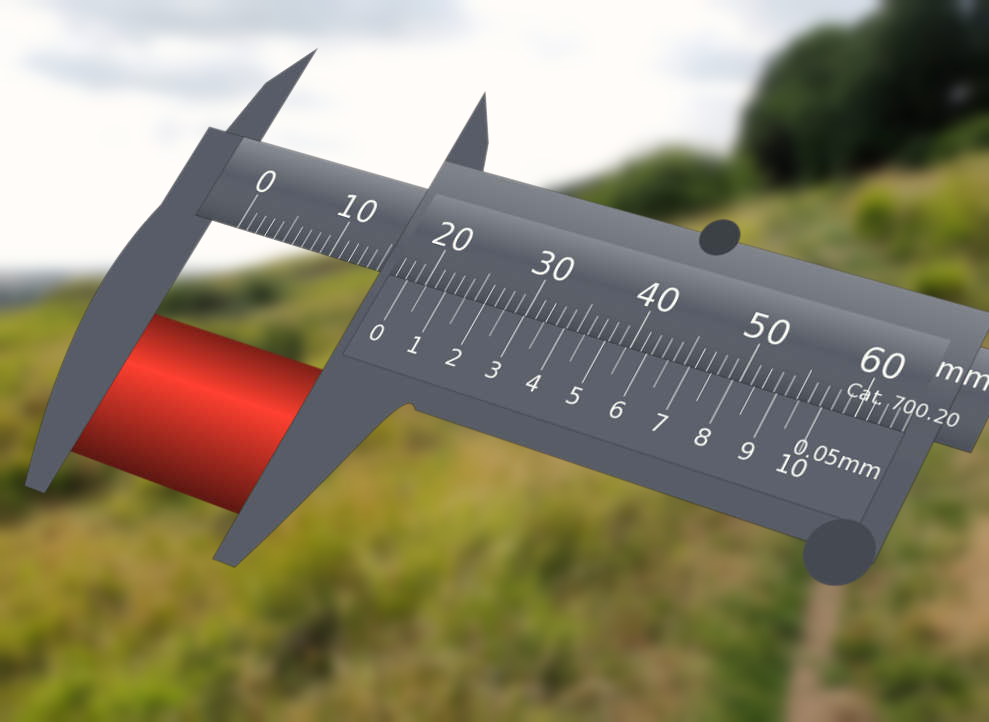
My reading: 18.2mm
